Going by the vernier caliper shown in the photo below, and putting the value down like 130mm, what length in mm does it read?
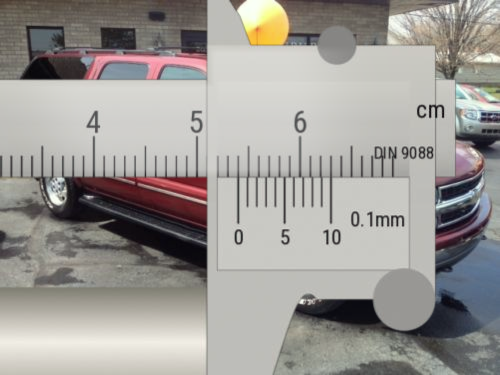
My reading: 54.0mm
